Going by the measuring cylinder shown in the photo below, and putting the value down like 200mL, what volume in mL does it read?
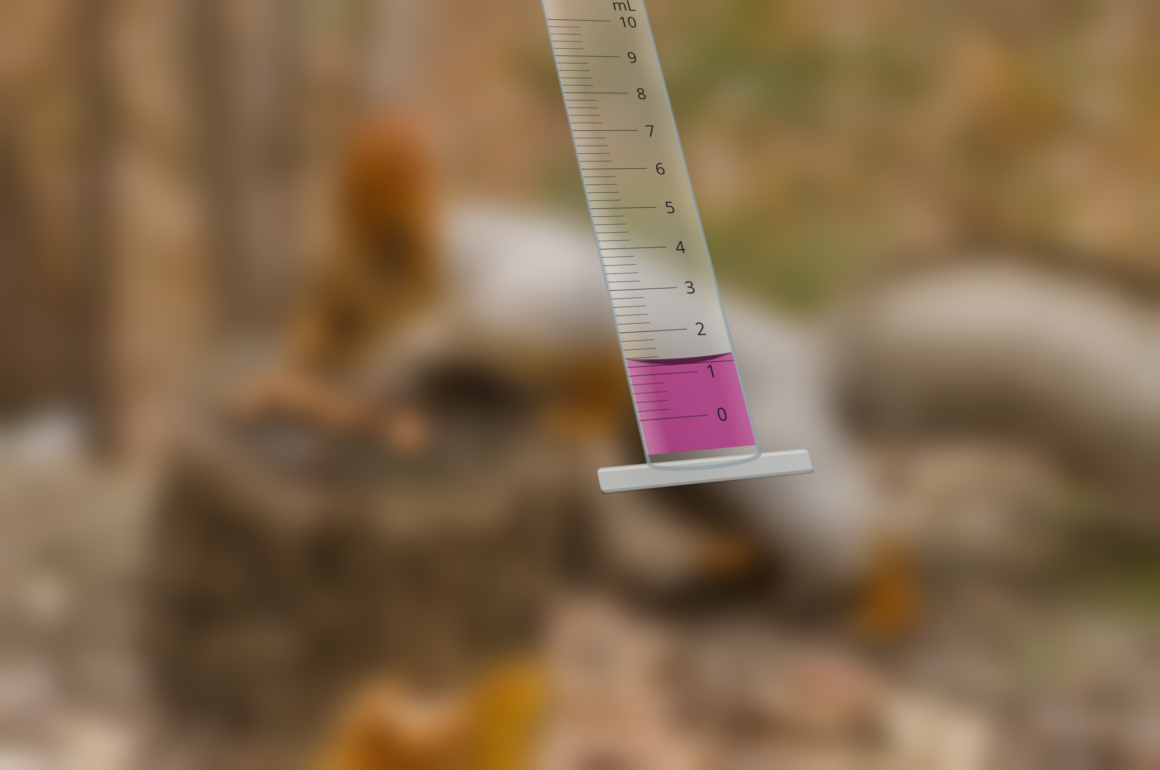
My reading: 1.2mL
